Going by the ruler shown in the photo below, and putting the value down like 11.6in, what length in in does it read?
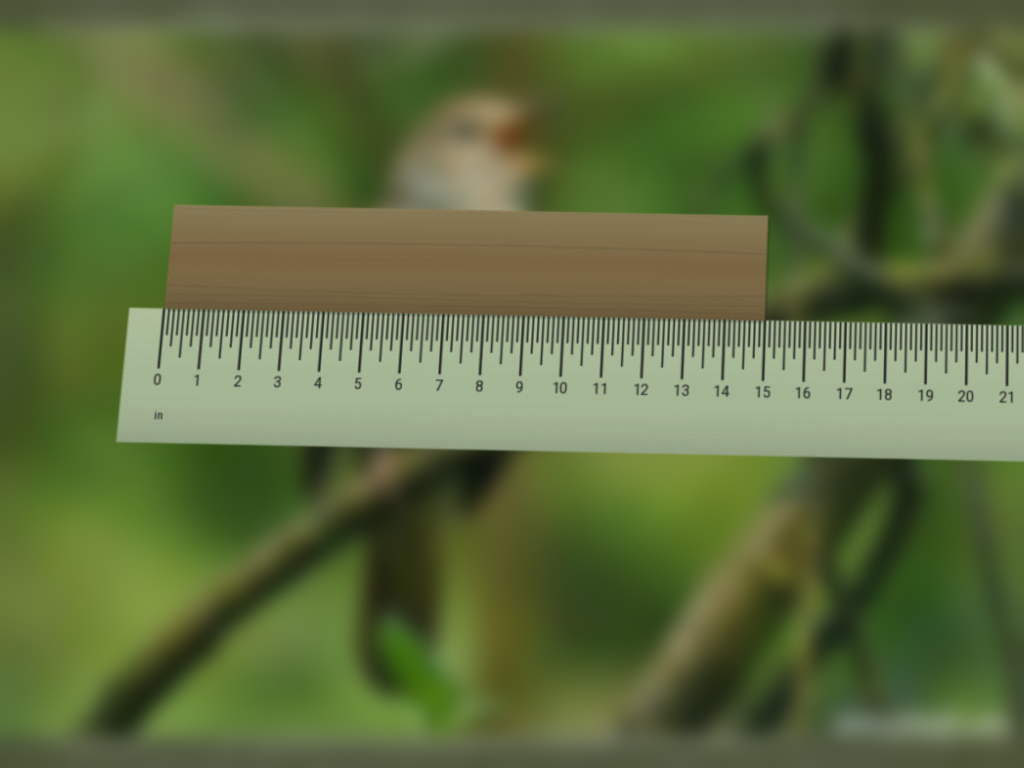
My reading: 15in
